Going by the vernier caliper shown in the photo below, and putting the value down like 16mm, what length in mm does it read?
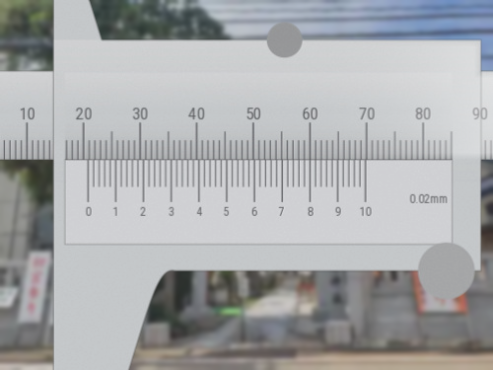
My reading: 20.8mm
